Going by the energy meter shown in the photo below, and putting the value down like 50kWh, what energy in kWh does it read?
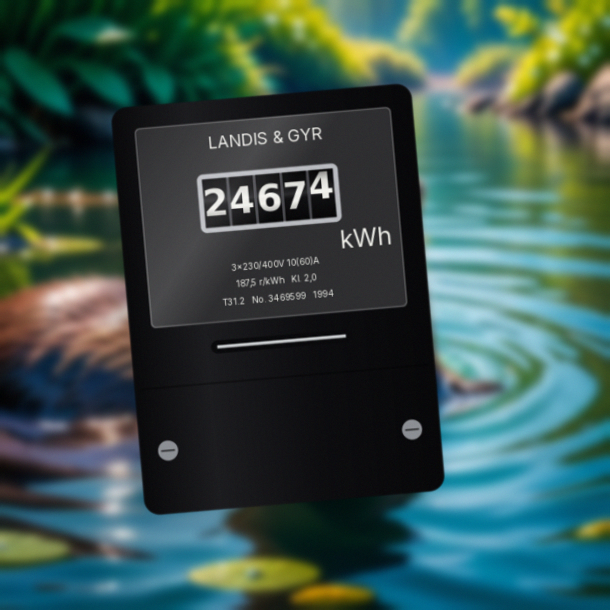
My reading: 24674kWh
